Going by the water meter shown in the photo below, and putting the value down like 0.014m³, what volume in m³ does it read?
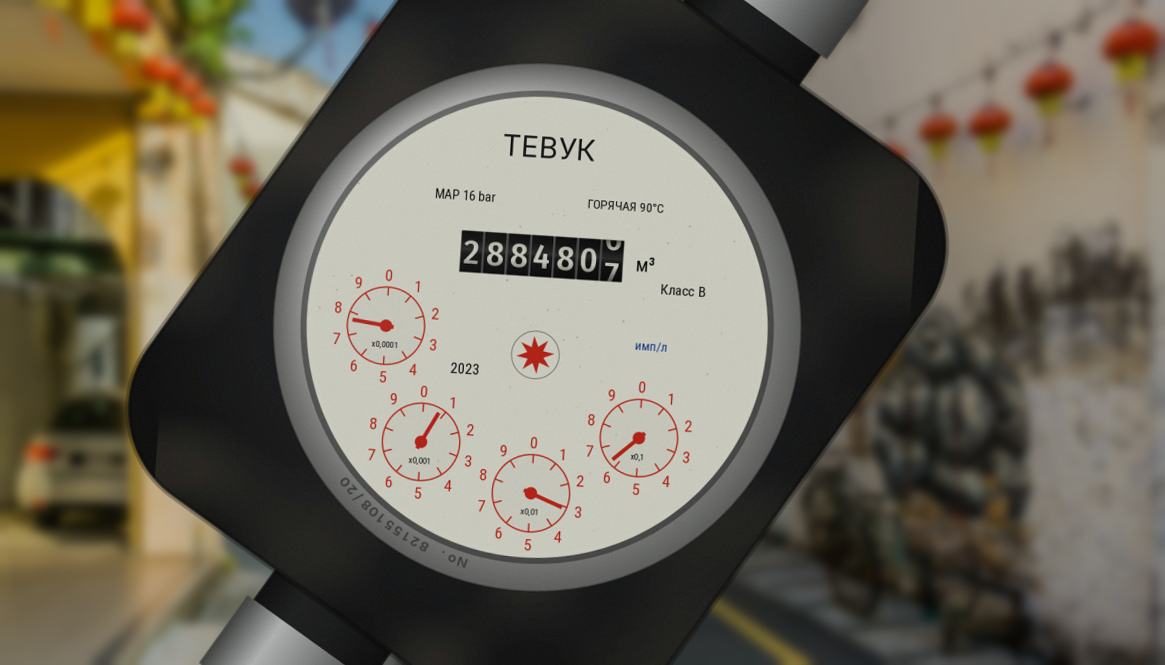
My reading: 2884806.6307m³
